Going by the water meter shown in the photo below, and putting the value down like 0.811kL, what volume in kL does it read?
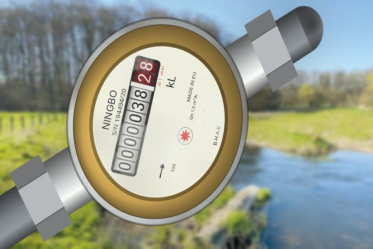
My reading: 38.28kL
